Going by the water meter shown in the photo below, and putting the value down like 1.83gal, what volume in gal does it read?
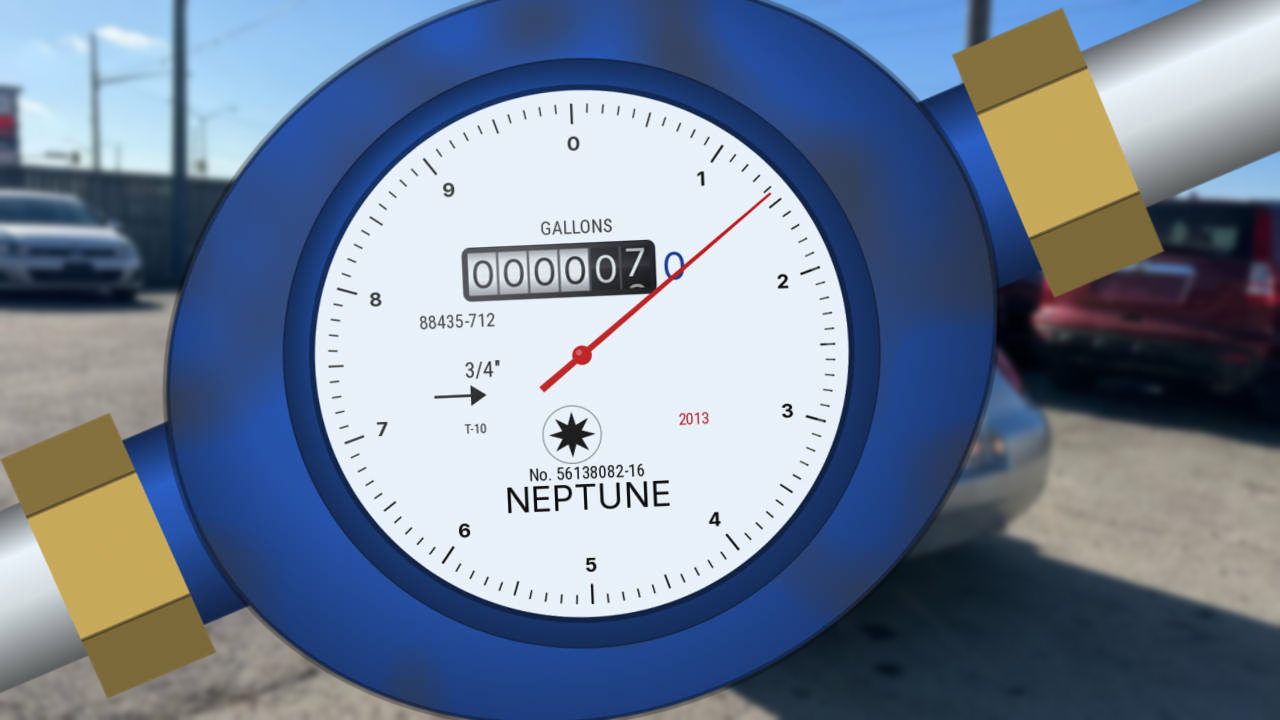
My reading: 71.4gal
